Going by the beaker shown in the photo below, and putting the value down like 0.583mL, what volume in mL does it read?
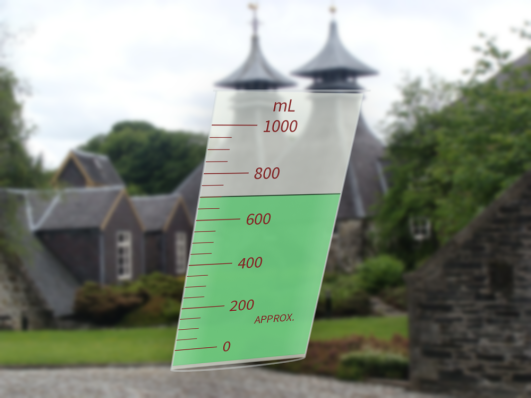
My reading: 700mL
